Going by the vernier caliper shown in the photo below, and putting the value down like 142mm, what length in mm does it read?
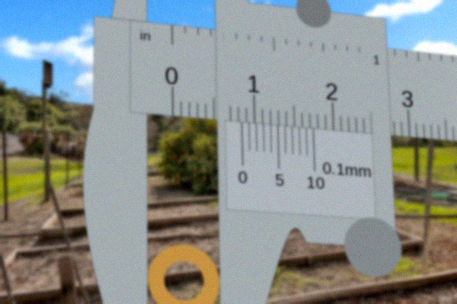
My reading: 8.4mm
